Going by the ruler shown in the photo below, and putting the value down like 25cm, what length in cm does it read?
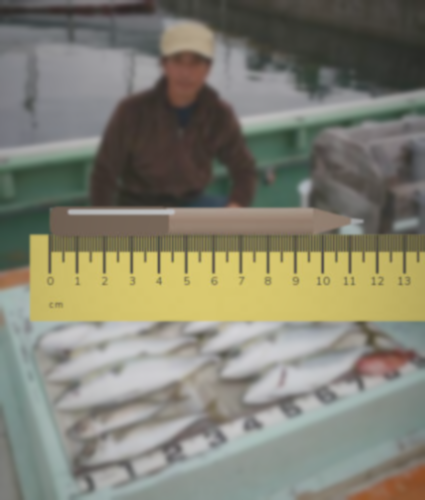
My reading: 11.5cm
